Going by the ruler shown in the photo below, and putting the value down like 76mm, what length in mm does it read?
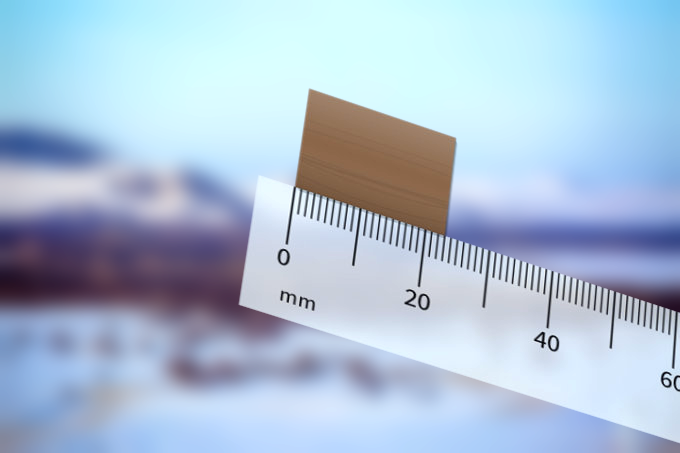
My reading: 23mm
